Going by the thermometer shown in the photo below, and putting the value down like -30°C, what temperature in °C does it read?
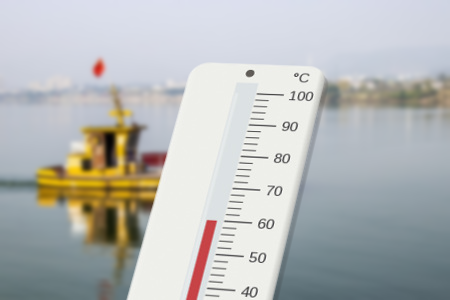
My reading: 60°C
